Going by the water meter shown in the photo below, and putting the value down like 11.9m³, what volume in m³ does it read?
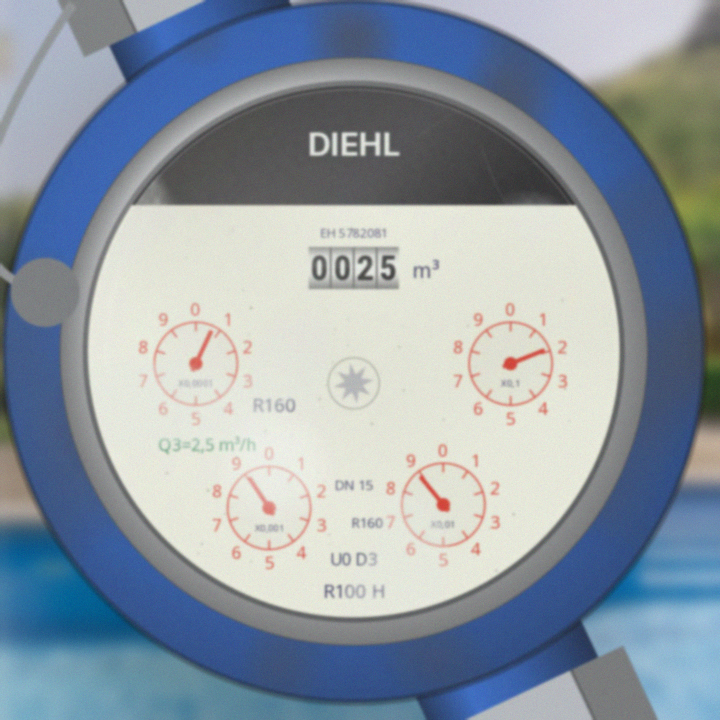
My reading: 25.1890m³
